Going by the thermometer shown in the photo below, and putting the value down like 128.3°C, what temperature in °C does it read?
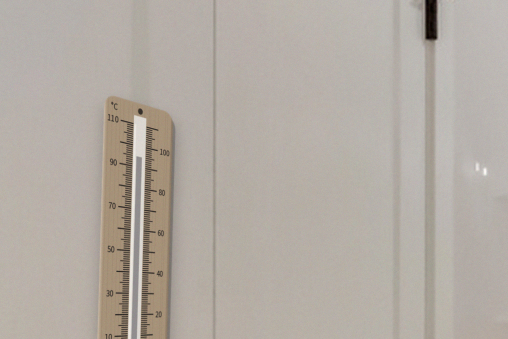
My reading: 95°C
